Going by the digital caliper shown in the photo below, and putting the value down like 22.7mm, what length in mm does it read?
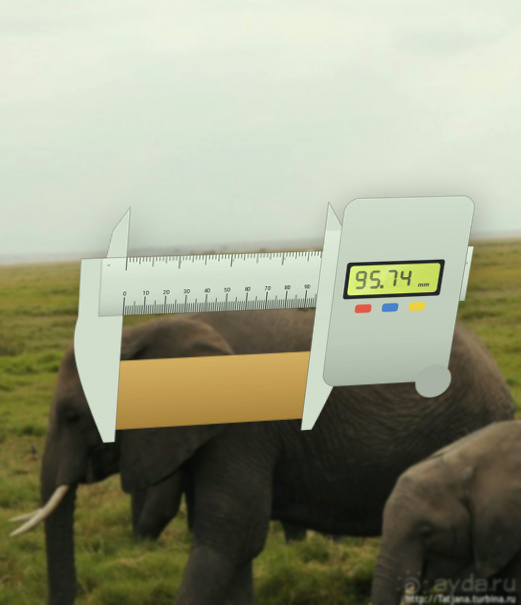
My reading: 95.74mm
